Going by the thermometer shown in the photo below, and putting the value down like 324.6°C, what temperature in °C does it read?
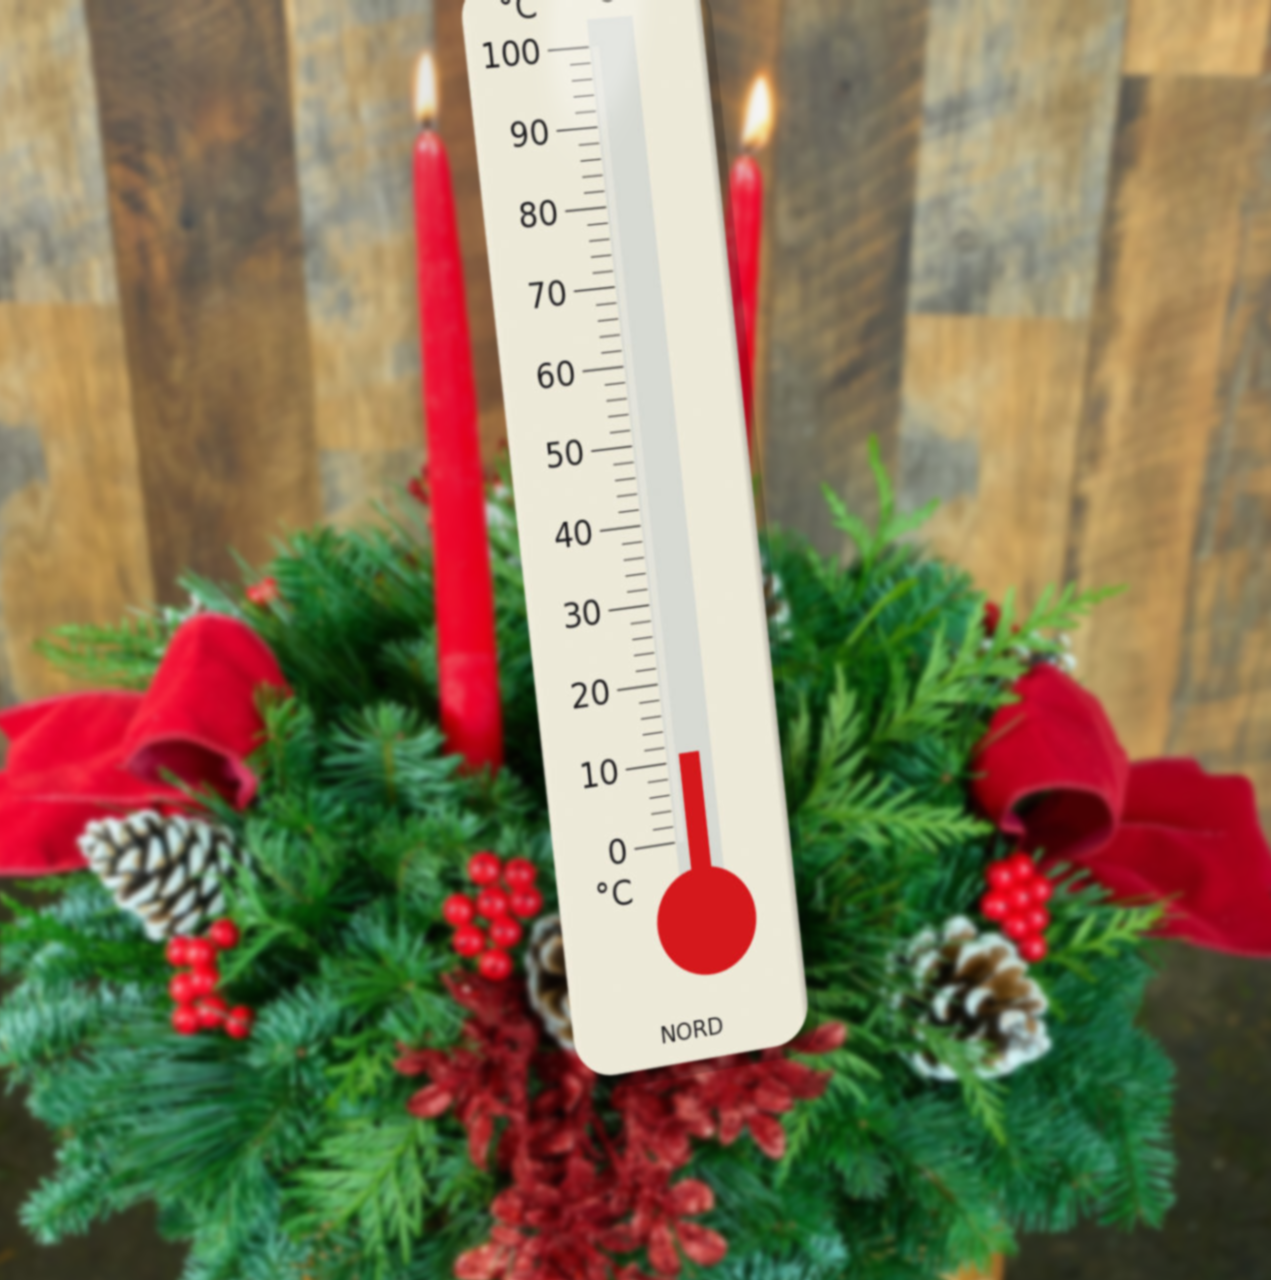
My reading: 11°C
